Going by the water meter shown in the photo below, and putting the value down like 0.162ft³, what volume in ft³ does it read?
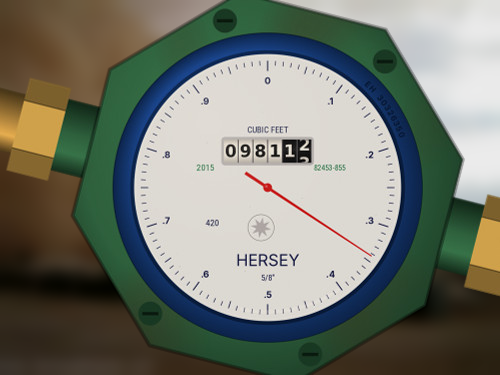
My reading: 98112.34ft³
